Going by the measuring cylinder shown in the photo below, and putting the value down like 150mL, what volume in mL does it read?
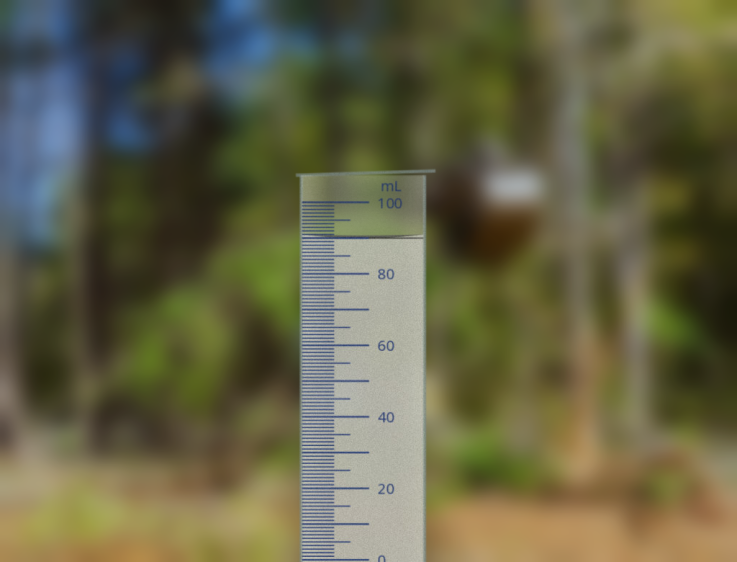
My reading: 90mL
